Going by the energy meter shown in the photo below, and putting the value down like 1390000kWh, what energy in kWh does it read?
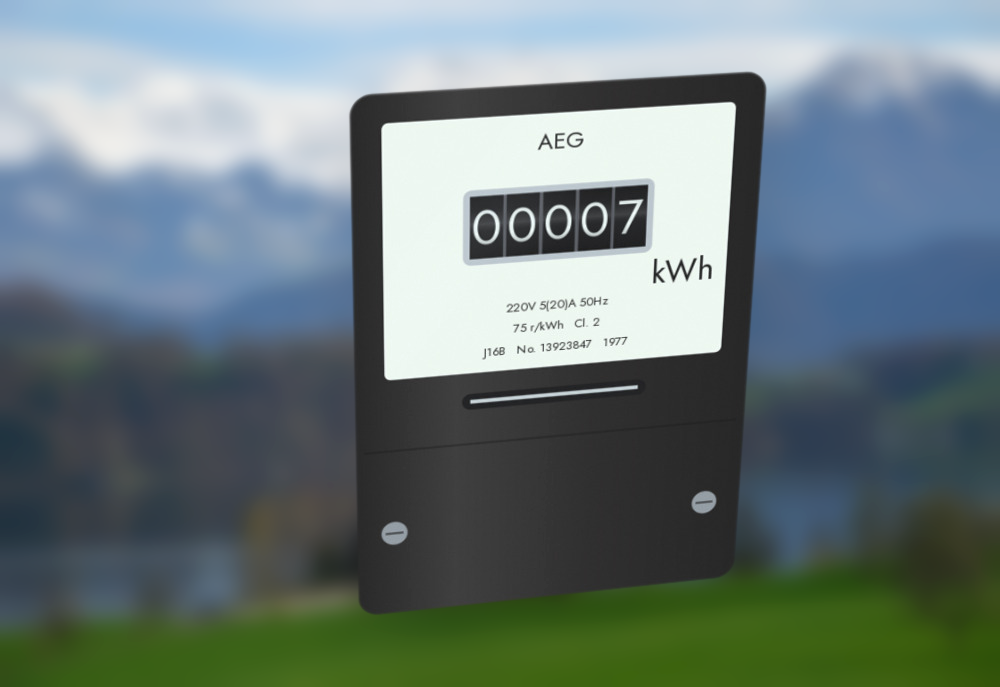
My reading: 7kWh
